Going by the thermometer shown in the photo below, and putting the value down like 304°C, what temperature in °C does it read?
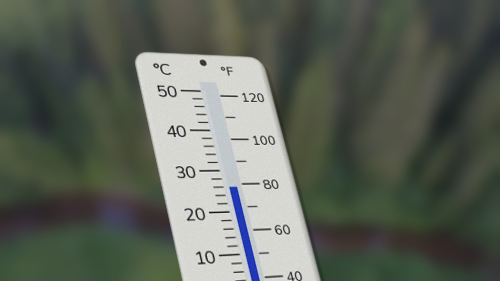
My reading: 26°C
